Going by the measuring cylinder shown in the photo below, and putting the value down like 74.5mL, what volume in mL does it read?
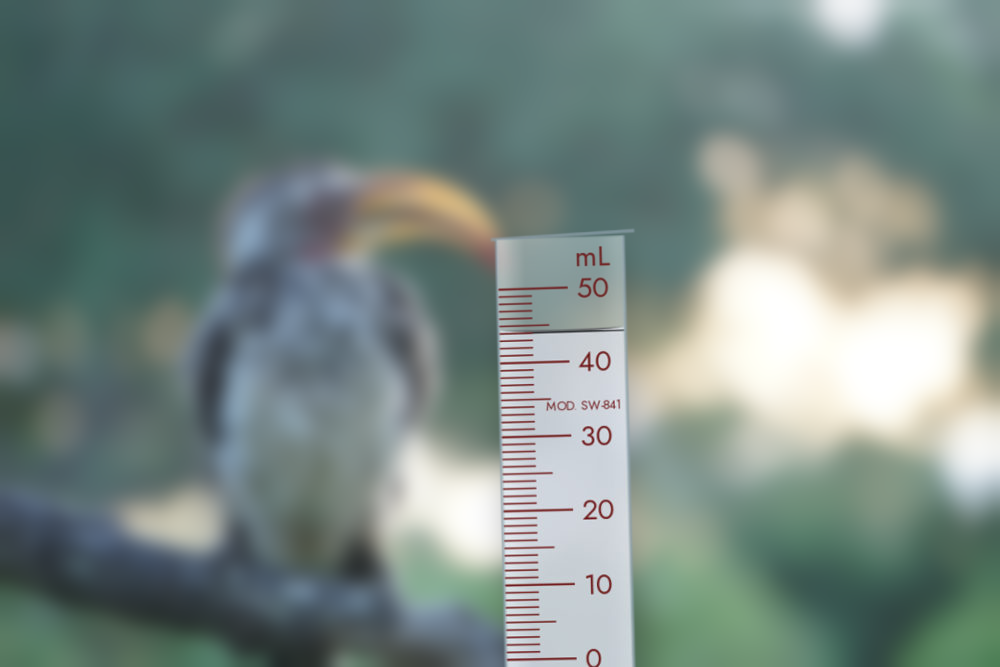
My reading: 44mL
